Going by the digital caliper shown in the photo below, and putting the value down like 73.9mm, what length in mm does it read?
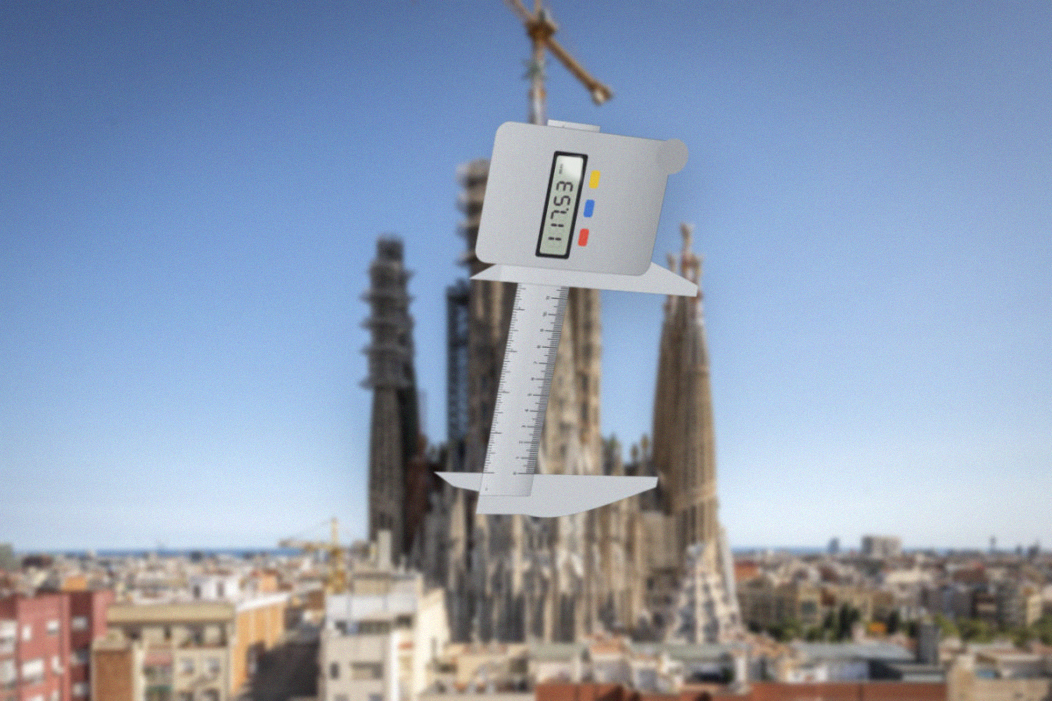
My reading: 117.53mm
